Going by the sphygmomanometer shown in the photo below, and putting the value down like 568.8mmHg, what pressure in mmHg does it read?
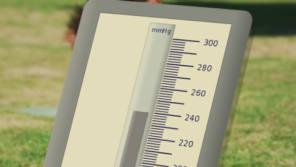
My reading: 240mmHg
